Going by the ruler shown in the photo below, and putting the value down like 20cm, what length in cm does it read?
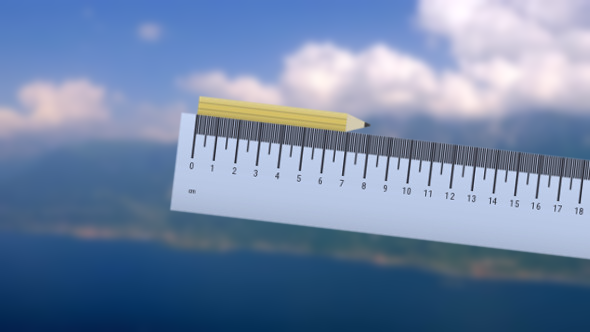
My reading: 8cm
